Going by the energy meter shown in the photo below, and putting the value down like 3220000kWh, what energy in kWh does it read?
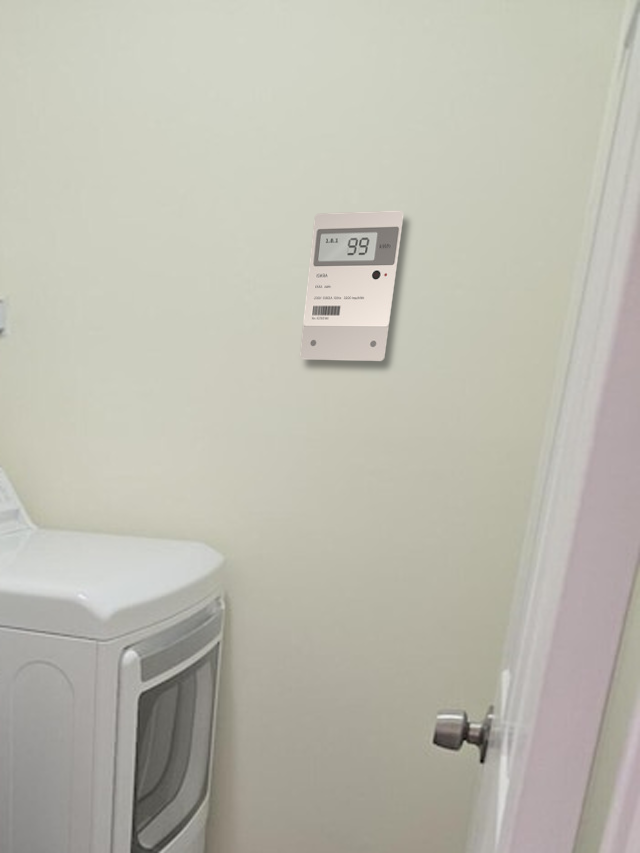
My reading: 99kWh
